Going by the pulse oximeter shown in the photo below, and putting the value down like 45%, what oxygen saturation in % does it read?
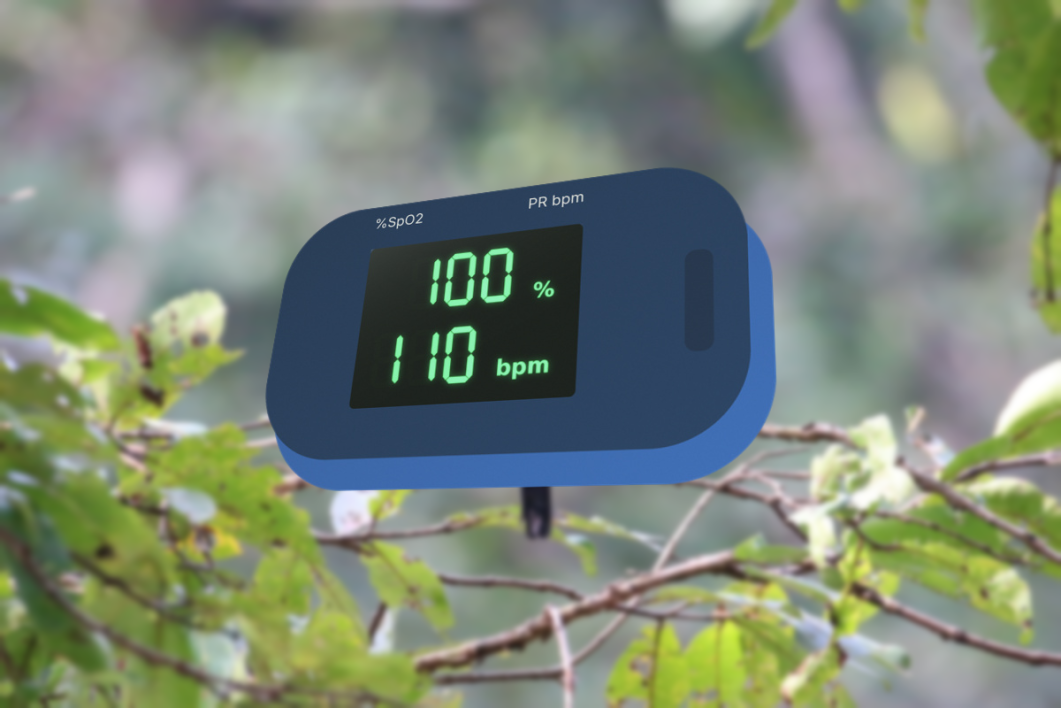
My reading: 100%
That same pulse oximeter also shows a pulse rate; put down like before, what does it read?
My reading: 110bpm
